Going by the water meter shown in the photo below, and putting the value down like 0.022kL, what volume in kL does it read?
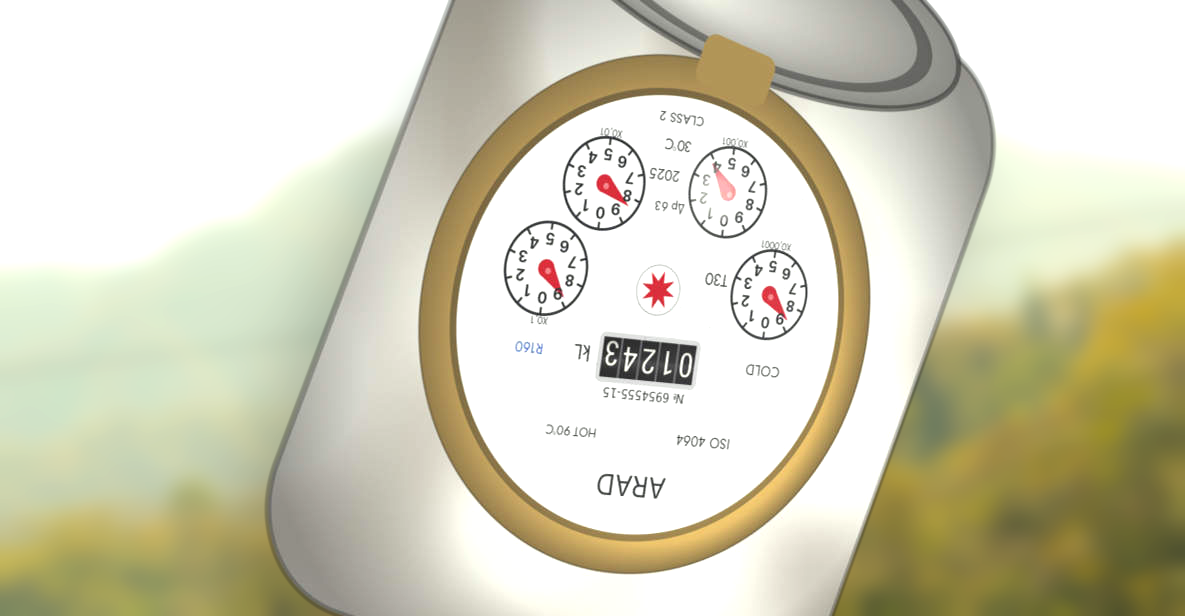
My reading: 1242.8838kL
